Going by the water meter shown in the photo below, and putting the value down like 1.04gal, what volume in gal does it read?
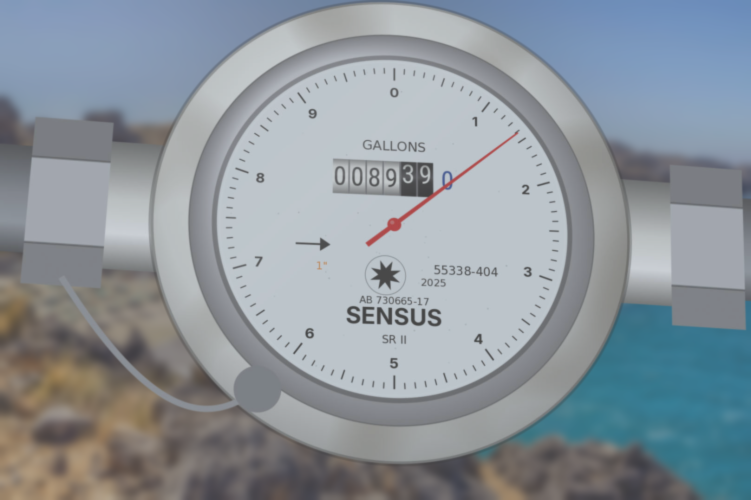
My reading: 89391.4gal
